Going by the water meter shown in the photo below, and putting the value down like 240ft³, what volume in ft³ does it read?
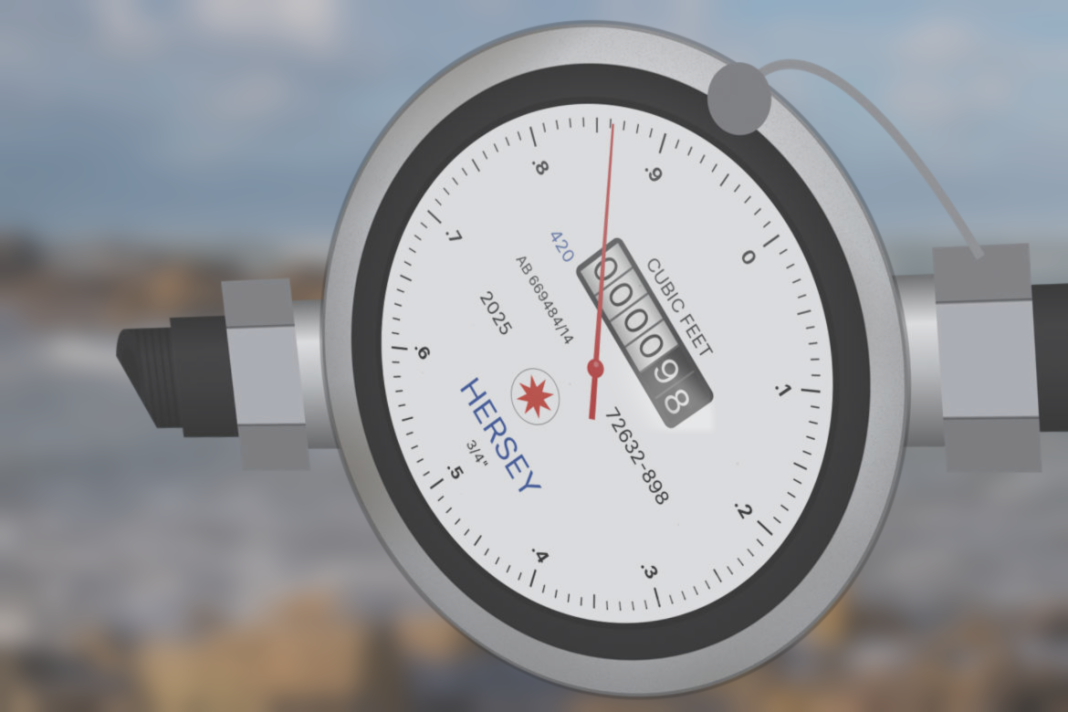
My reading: 97.86ft³
